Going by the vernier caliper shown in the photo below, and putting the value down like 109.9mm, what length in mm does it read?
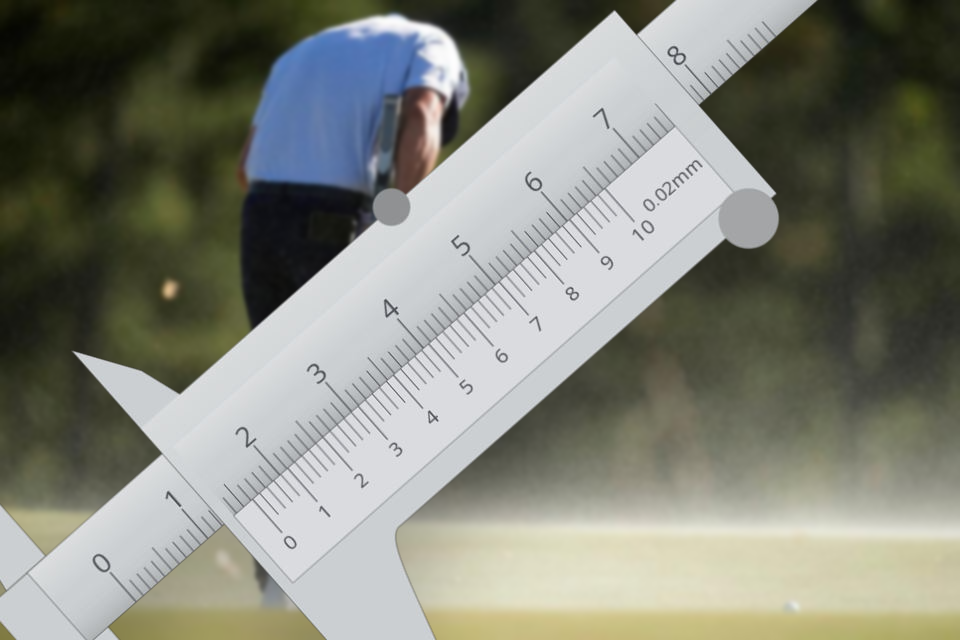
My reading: 16.2mm
